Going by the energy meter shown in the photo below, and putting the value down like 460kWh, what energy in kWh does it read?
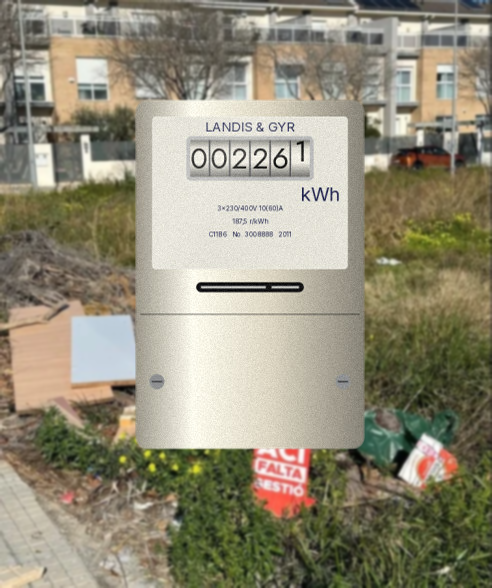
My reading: 2261kWh
